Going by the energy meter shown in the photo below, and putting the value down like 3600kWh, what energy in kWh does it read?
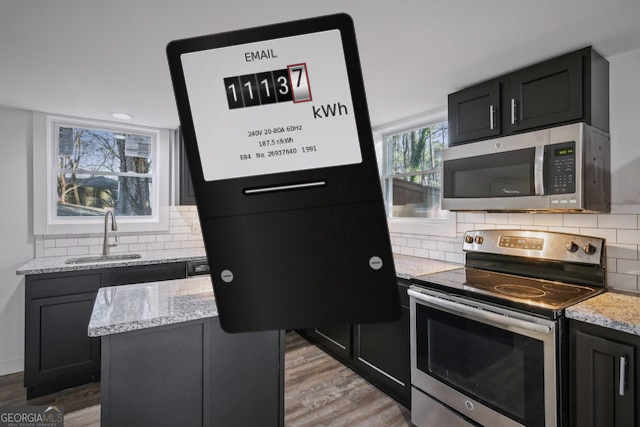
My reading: 1113.7kWh
